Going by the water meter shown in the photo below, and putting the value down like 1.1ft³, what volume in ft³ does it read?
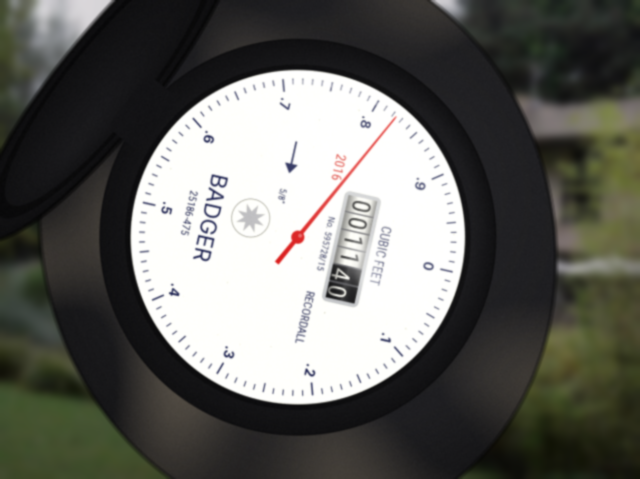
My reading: 1139.82ft³
